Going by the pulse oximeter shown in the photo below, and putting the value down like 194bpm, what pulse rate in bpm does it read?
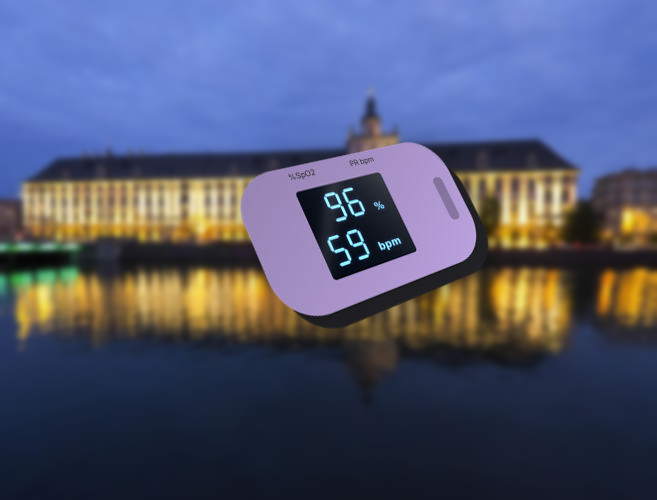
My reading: 59bpm
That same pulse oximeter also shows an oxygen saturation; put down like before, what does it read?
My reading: 96%
